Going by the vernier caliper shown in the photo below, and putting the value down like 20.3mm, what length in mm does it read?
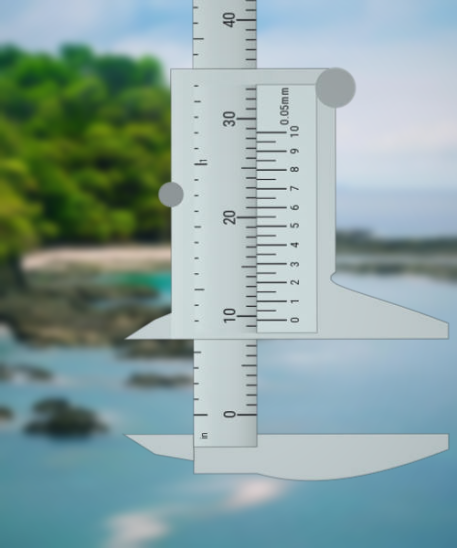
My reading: 9.6mm
